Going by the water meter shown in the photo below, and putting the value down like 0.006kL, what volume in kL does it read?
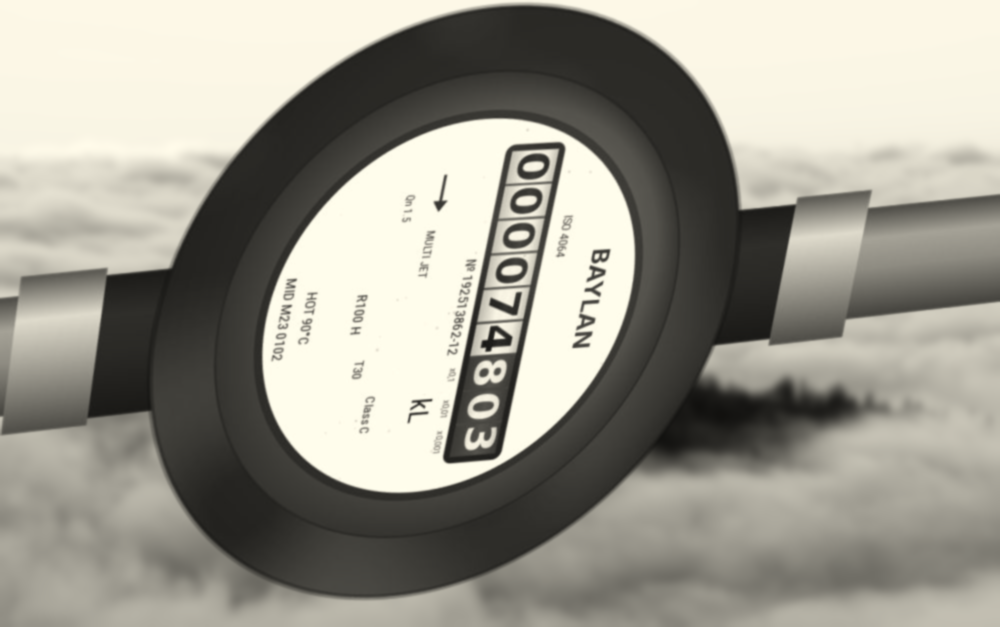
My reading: 74.803kL
